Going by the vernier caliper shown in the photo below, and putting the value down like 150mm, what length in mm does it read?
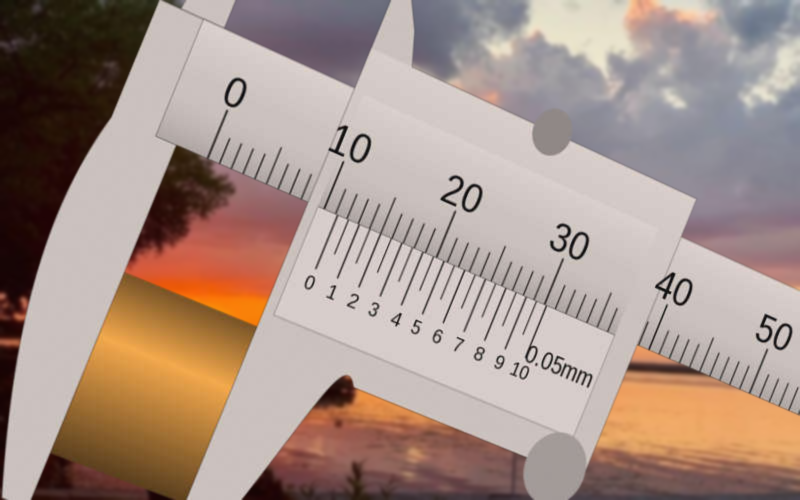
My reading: 11.2mm
